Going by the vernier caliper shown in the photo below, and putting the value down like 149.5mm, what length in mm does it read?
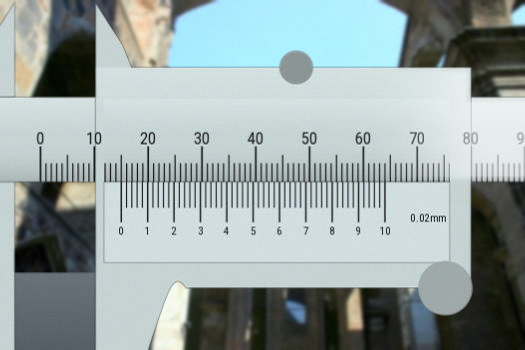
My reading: 15.0mm
